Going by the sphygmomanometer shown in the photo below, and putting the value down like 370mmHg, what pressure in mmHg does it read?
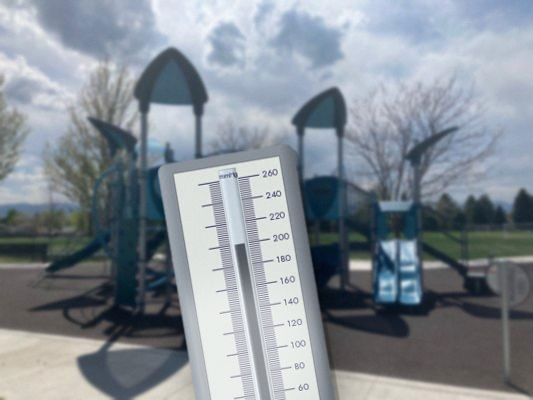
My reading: 200mmHg
